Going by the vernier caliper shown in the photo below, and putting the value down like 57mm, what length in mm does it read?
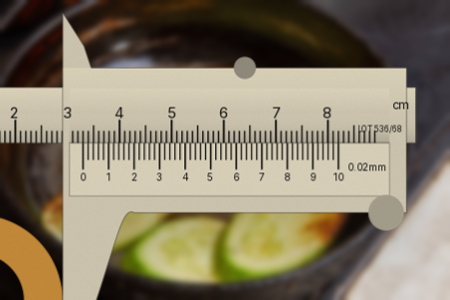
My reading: 33.0mm
